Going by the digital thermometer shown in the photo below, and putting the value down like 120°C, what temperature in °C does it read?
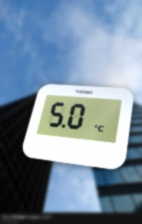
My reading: 5.0°C
